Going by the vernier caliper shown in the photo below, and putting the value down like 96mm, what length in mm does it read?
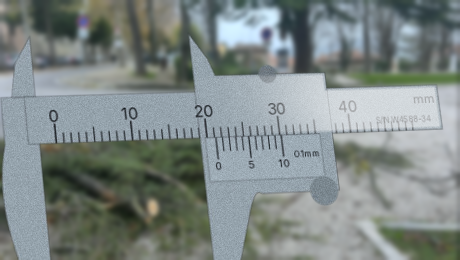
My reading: 21.2mm
